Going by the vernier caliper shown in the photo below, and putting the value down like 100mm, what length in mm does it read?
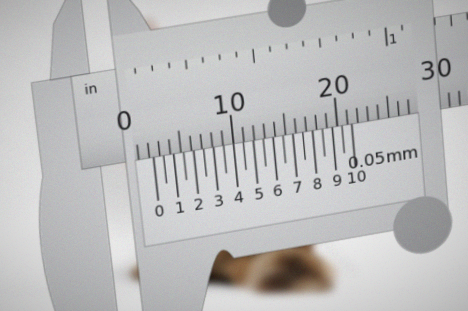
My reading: 2.4mm
